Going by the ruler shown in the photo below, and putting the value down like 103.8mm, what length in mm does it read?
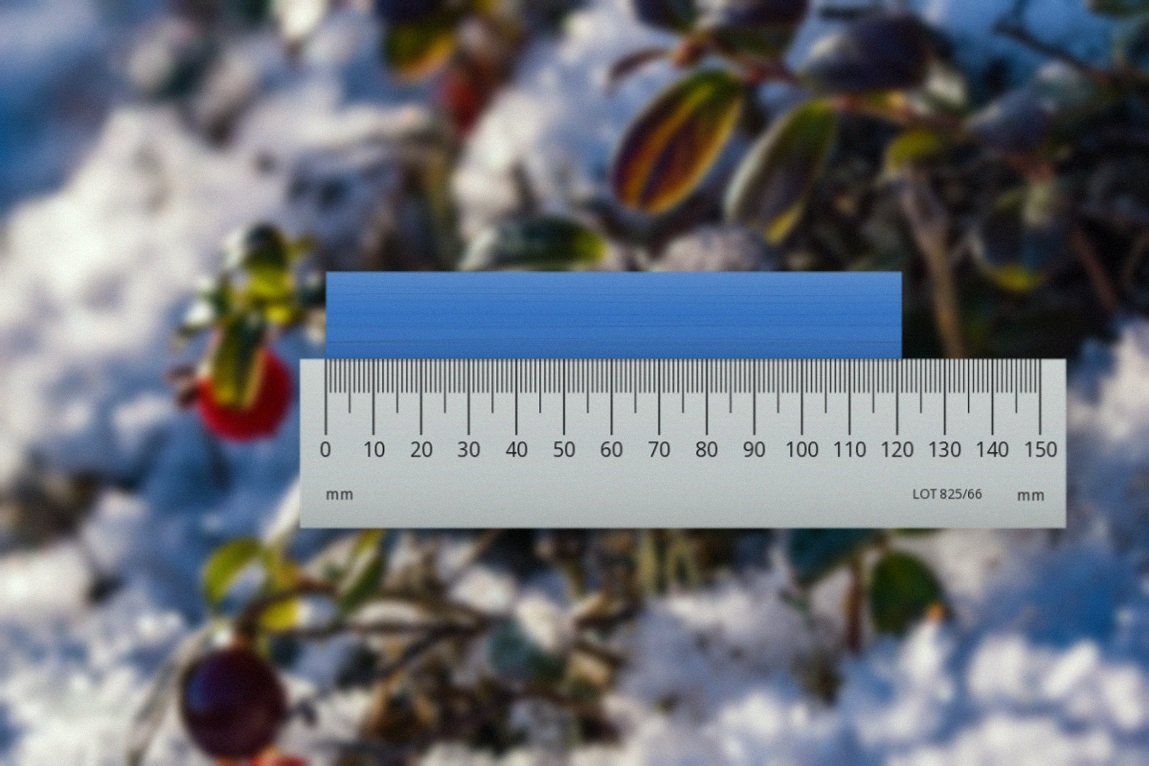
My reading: 121mm
